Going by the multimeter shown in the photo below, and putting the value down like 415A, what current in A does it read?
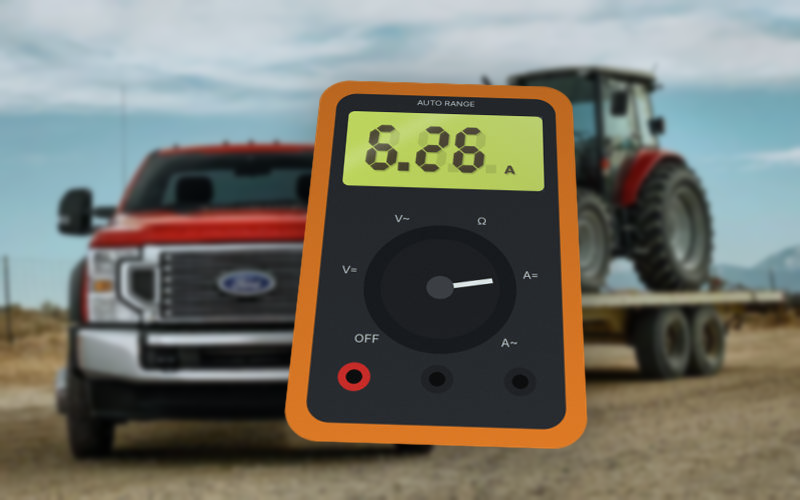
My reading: 6.26A
